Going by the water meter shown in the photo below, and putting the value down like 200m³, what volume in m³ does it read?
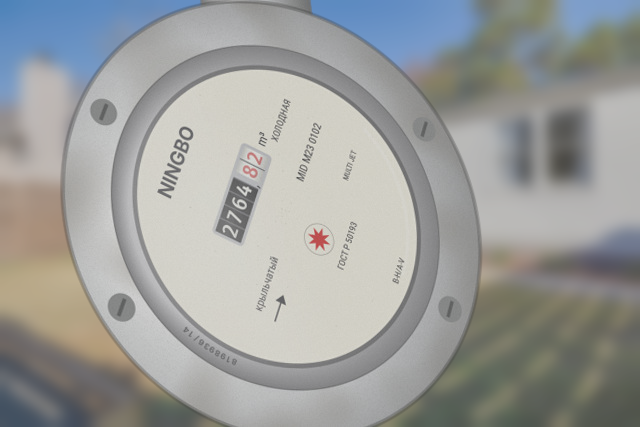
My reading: 2764.82m³
